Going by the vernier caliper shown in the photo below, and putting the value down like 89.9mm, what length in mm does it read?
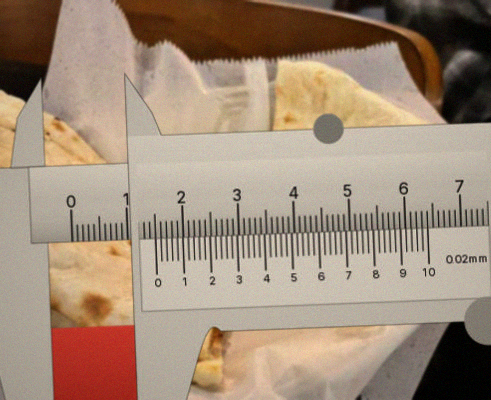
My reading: 15.0mm
